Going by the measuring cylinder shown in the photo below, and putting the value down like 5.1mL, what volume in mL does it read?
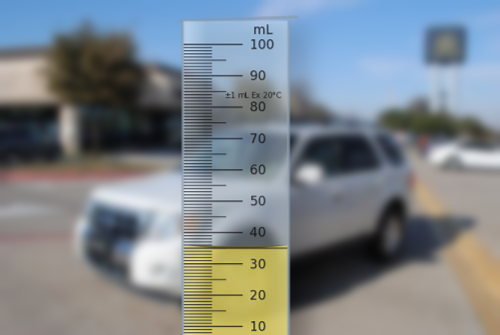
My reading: 35mL
